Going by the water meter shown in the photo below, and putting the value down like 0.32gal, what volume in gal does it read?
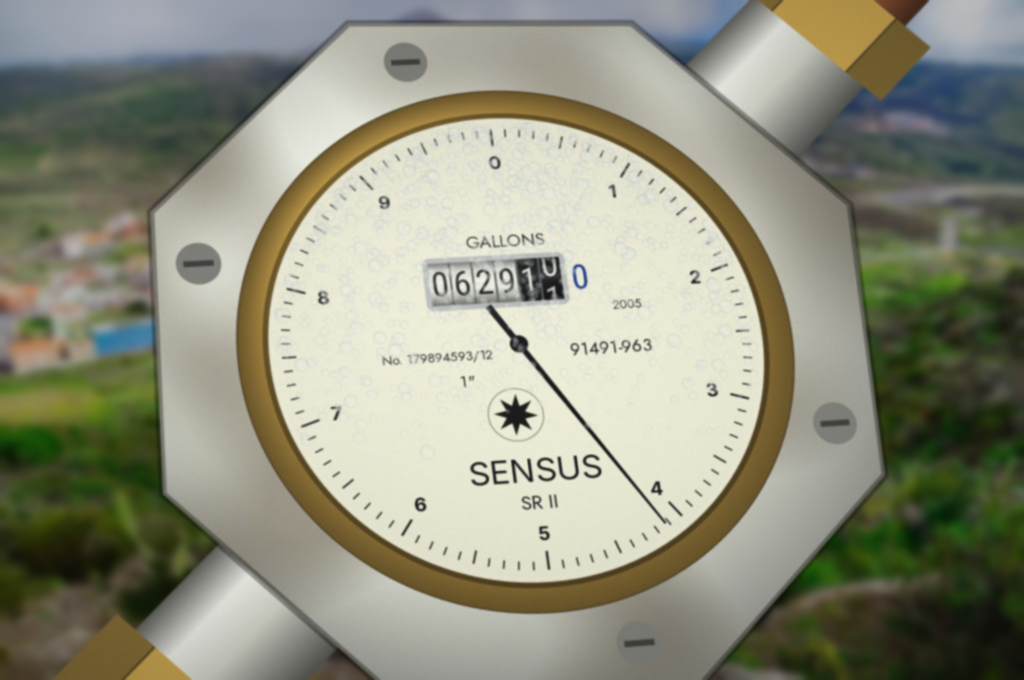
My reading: 629104.1gal
